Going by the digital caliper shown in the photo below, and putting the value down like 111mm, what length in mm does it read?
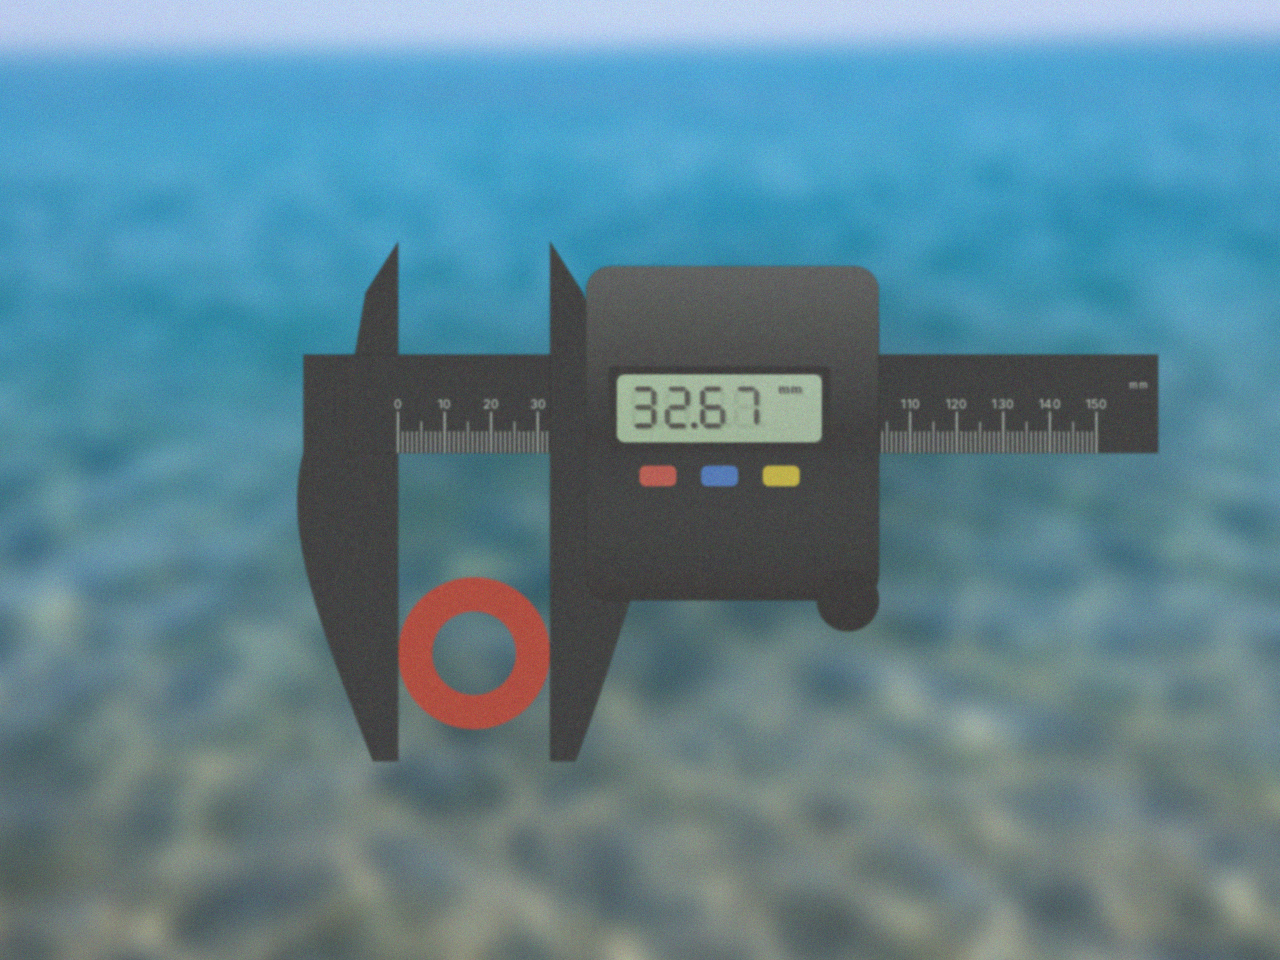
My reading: 32.67mm
